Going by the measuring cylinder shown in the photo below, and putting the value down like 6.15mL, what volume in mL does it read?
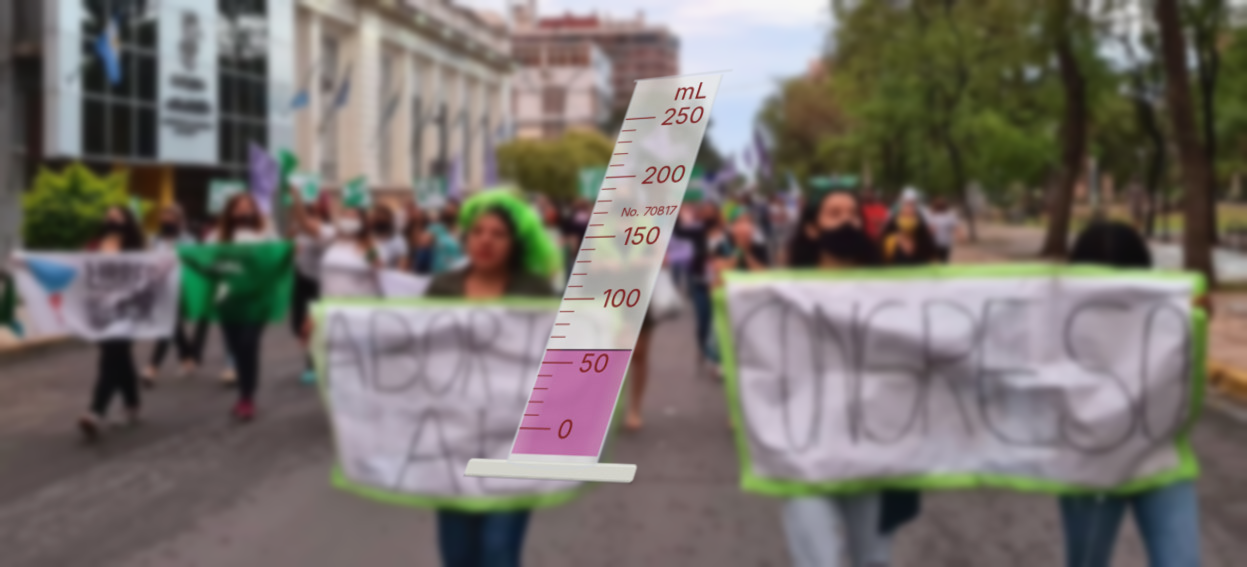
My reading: 60mL
